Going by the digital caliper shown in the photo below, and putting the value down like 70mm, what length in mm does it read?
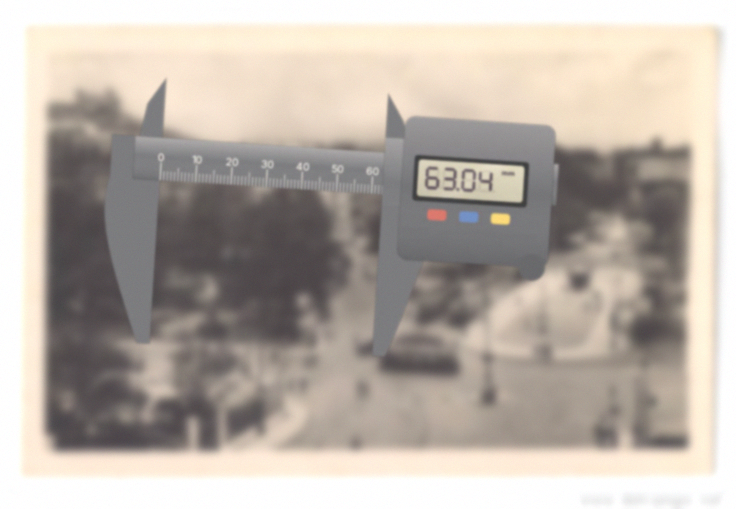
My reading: 63.04mm
